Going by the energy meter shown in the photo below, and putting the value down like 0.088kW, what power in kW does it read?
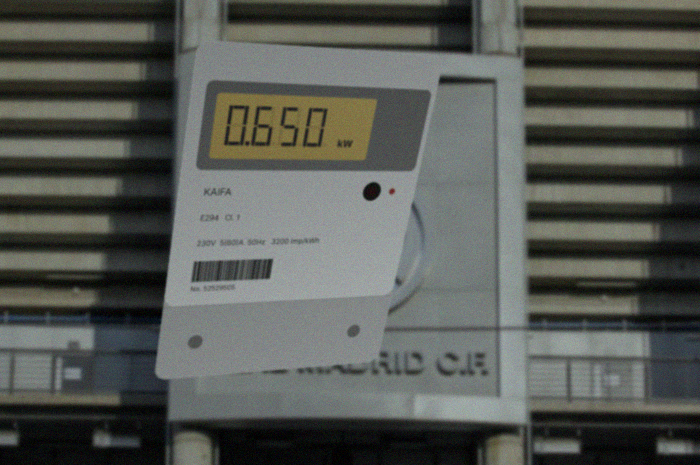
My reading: 0.650kW
